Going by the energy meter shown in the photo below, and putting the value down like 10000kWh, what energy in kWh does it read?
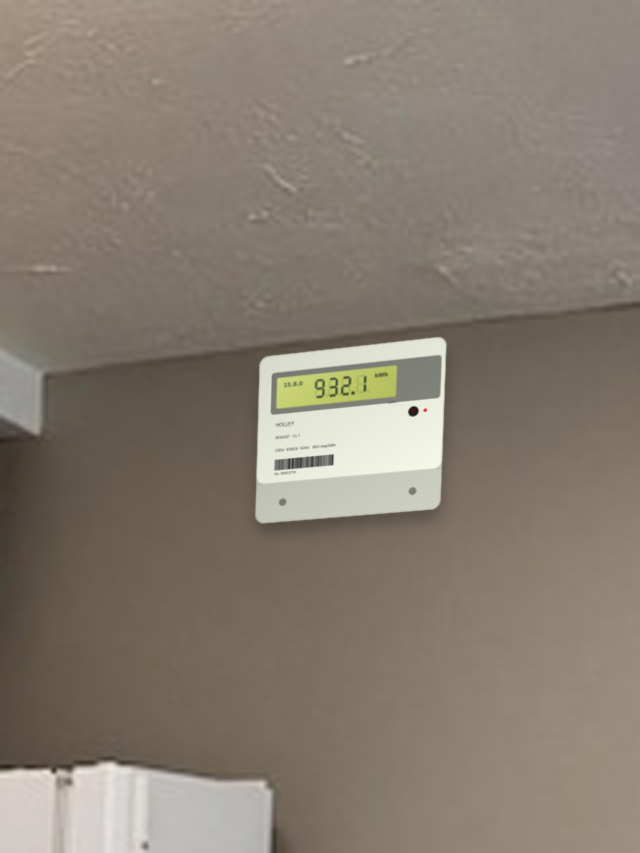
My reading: 932.1kWh
